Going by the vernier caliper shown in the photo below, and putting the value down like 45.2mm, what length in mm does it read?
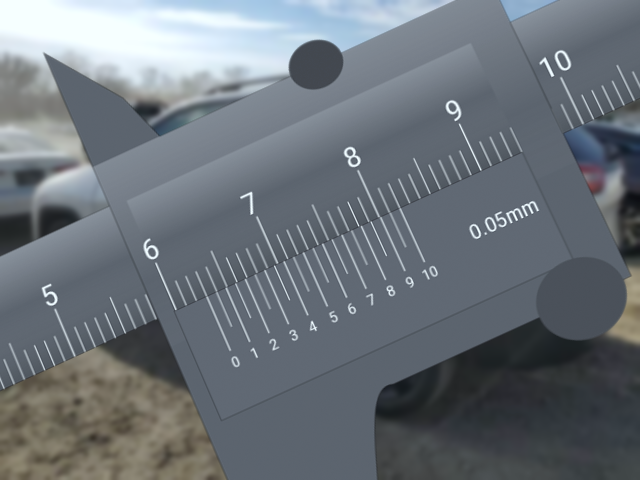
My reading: 63.0mm
